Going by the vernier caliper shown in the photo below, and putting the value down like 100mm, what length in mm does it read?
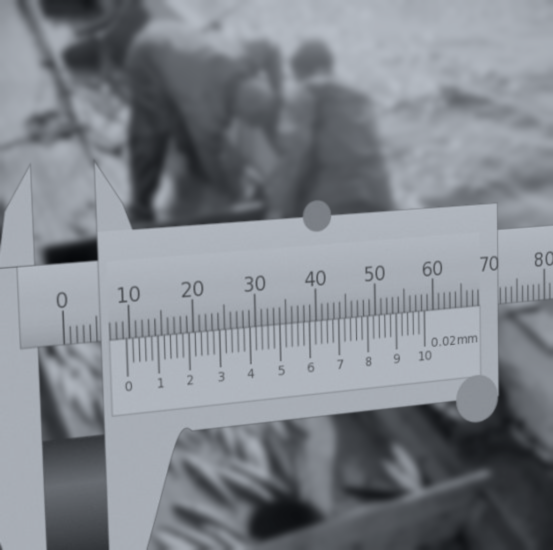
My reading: 9.5mm
